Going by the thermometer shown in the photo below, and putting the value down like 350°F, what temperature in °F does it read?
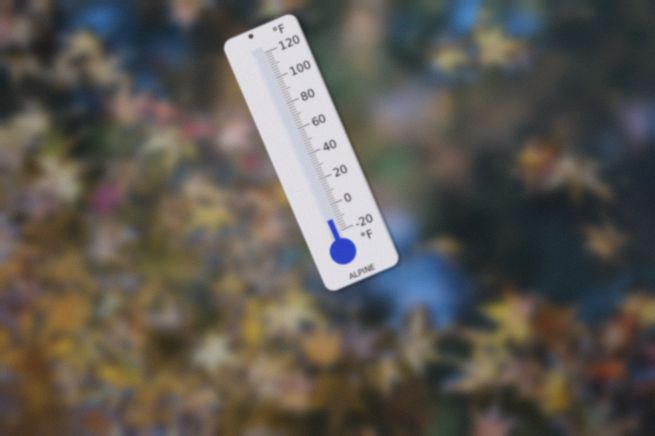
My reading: -10°F
